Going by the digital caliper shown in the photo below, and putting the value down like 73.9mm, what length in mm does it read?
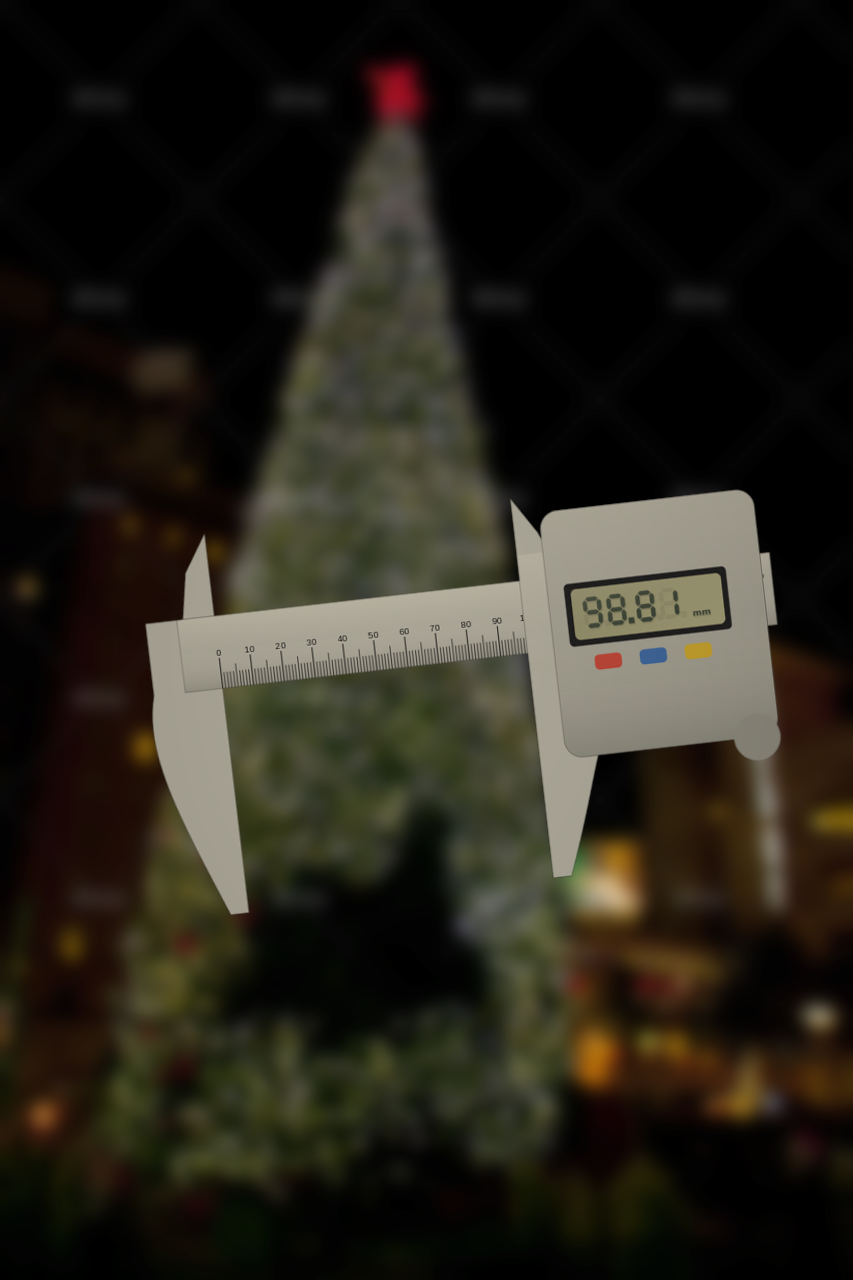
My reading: 98.81mm
